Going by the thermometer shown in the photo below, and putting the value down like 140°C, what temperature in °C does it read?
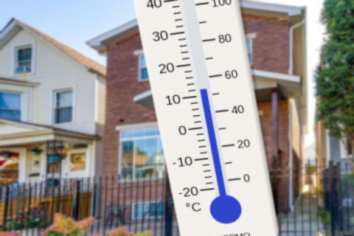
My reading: 12°C
